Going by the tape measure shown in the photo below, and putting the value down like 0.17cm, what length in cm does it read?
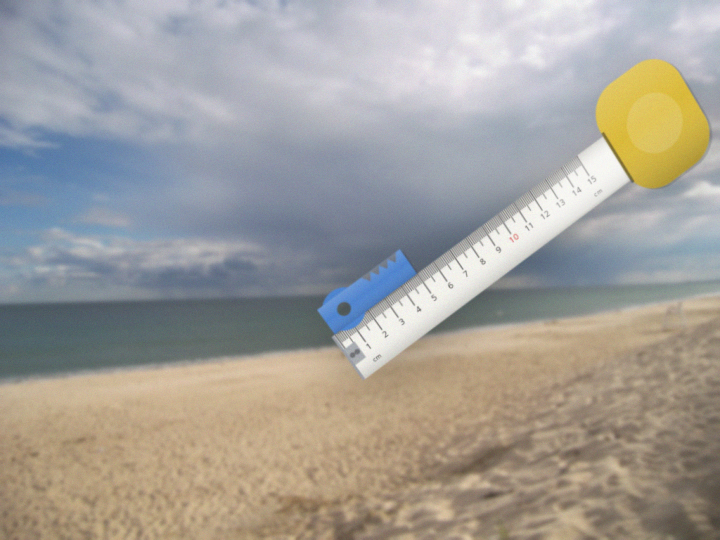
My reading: 5cm
